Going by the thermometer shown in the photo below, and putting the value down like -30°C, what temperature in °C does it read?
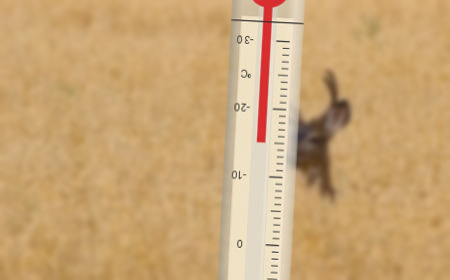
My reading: -15°C
